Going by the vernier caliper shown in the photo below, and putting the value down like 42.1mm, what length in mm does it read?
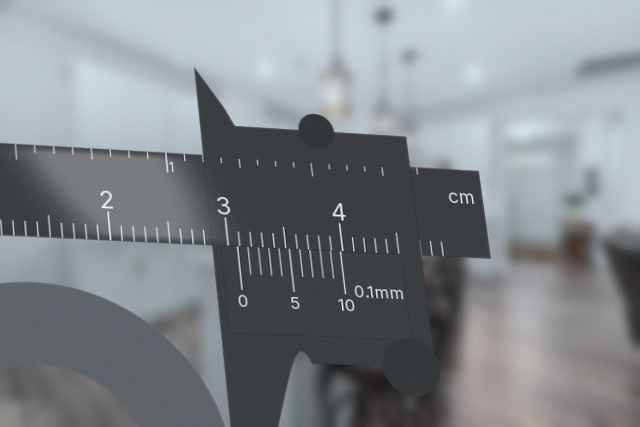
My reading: 30.8mm
